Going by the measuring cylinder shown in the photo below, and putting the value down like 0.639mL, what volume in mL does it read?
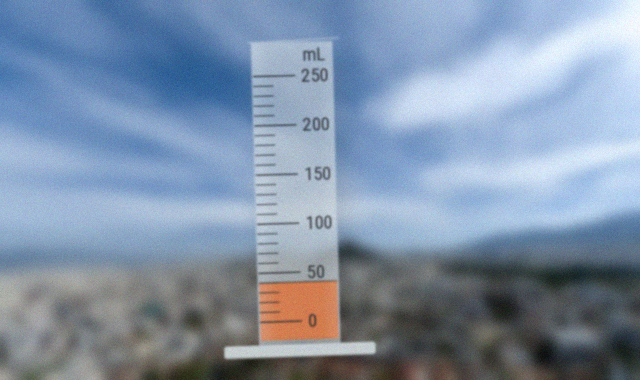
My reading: 40mL
